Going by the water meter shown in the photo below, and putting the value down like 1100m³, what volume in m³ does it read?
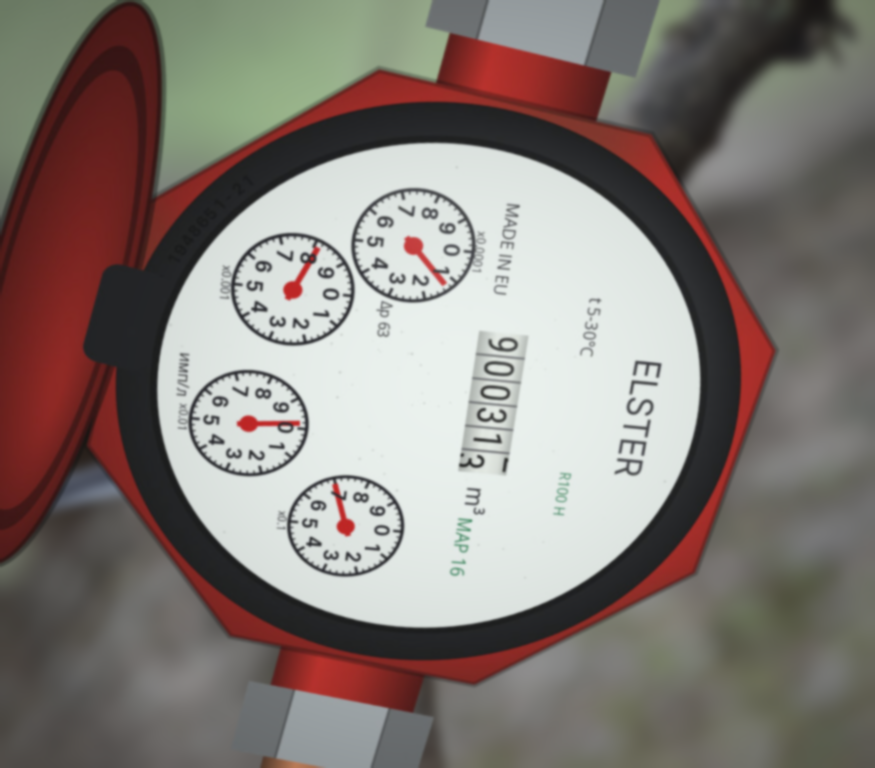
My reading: 900312.6981m³
